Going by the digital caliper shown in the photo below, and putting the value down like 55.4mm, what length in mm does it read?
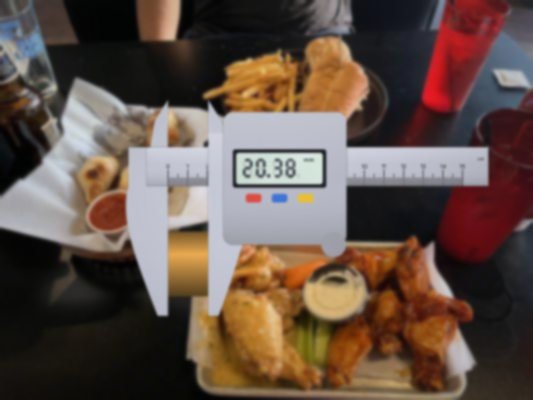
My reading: 20.38mm
